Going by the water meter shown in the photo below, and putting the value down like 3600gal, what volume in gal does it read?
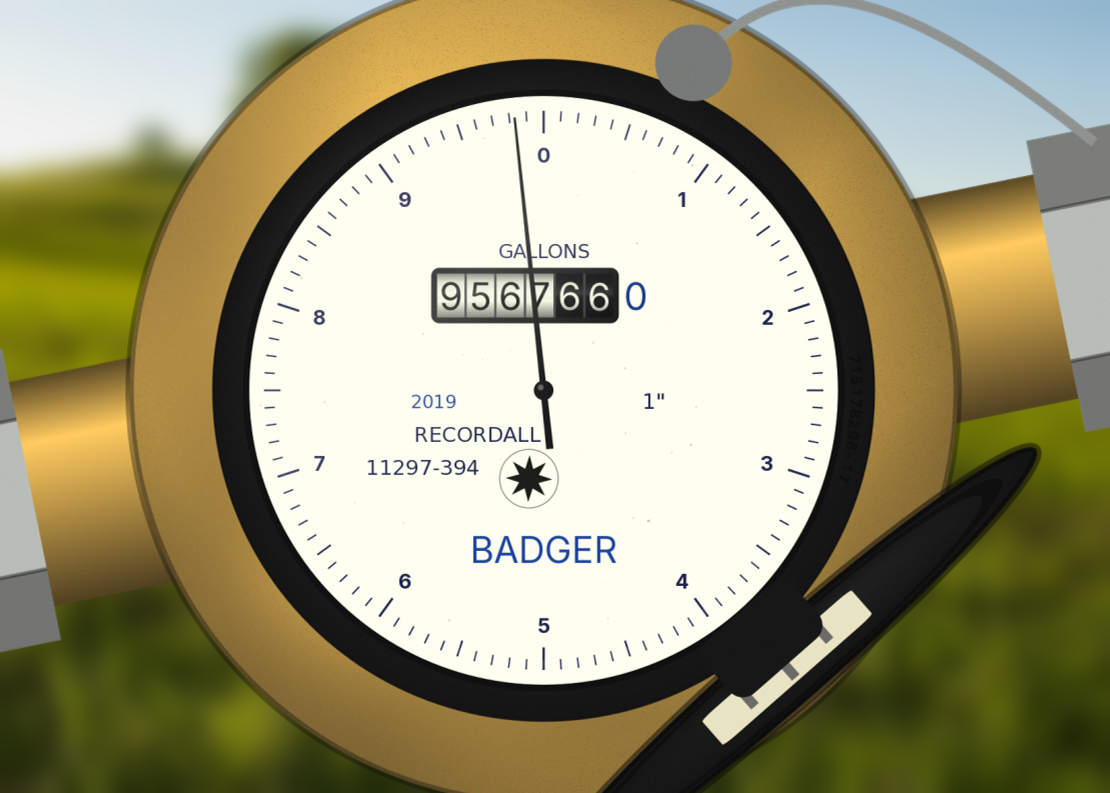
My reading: 9567659.8gal
